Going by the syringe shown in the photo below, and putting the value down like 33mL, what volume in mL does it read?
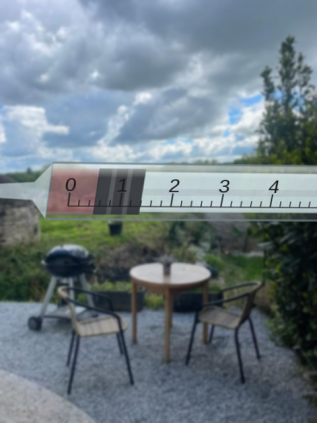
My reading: 0.5mL
